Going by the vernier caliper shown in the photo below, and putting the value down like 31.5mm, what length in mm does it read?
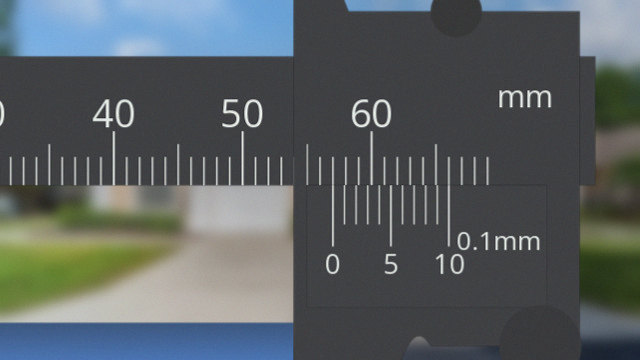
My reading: 57.0mm
